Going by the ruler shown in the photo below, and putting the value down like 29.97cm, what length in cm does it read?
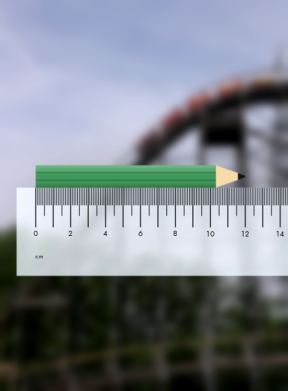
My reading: 12cm
